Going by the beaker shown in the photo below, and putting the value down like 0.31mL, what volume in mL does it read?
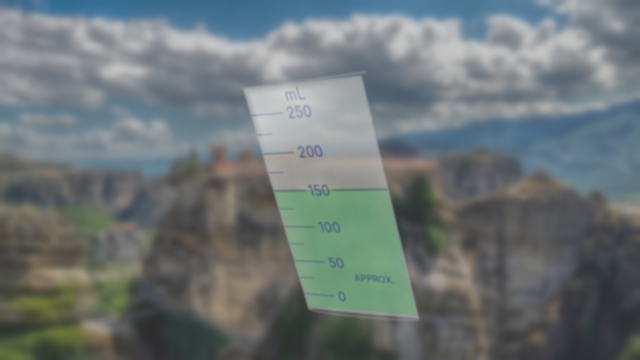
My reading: 150mL
